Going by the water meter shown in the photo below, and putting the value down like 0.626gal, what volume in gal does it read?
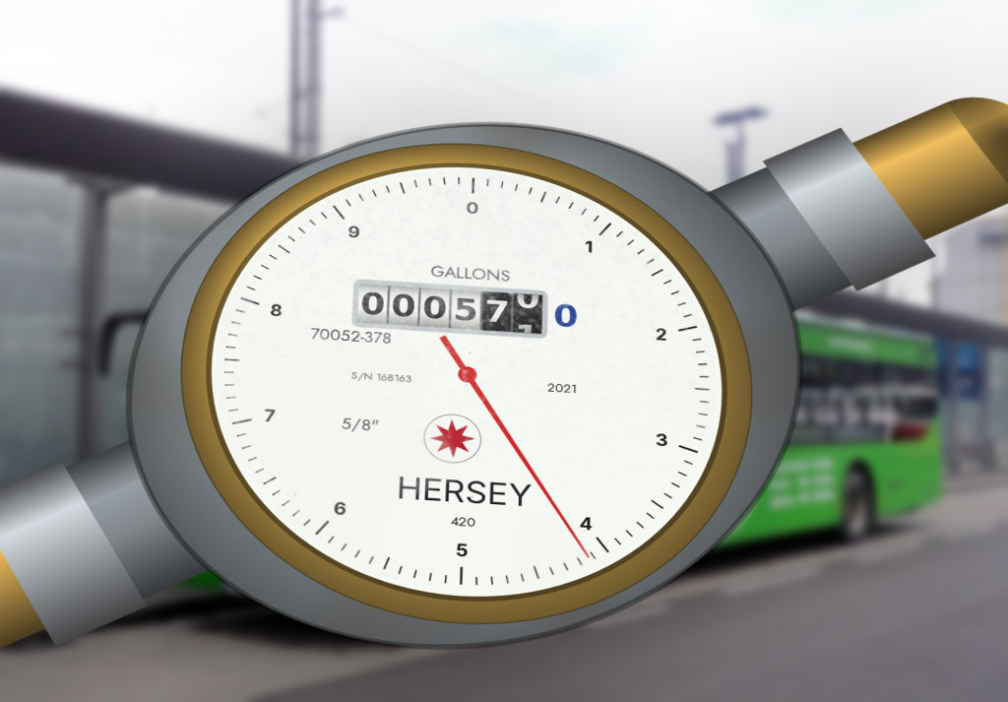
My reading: 5704.1gal
